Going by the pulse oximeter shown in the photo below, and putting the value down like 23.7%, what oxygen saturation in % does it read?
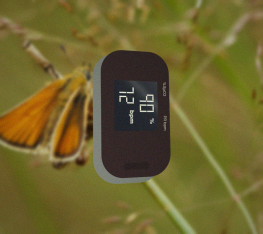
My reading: 90%
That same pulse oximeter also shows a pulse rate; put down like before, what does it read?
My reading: 72bpm
